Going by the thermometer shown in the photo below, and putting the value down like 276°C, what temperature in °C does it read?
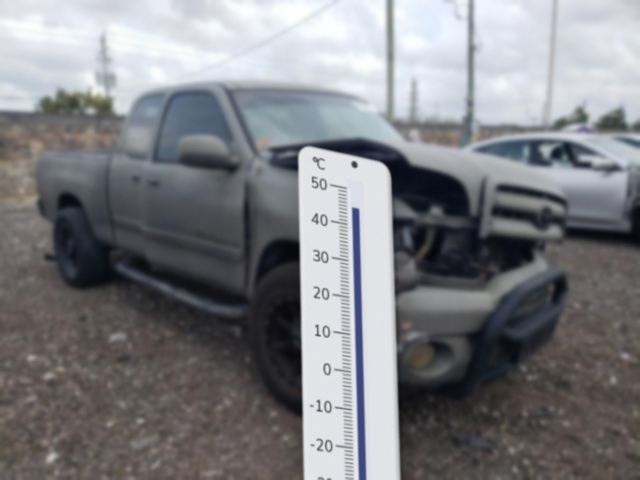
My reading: 45°C
